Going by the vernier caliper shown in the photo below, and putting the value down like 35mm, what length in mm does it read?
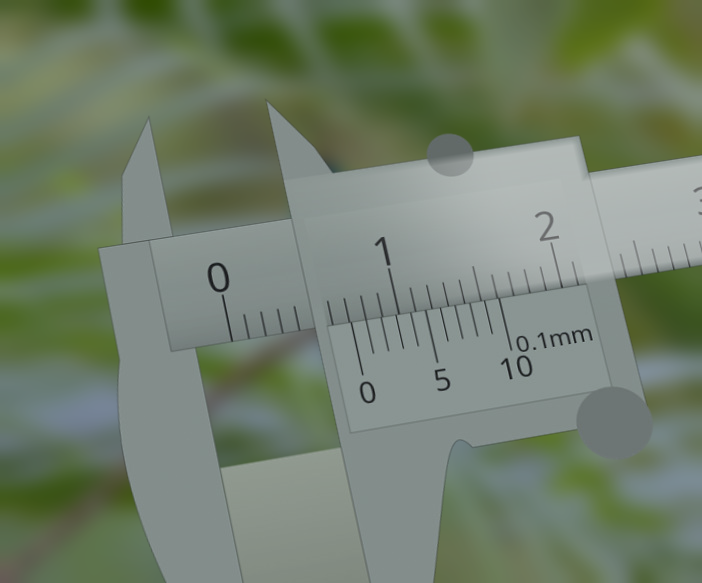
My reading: 7.1mm
